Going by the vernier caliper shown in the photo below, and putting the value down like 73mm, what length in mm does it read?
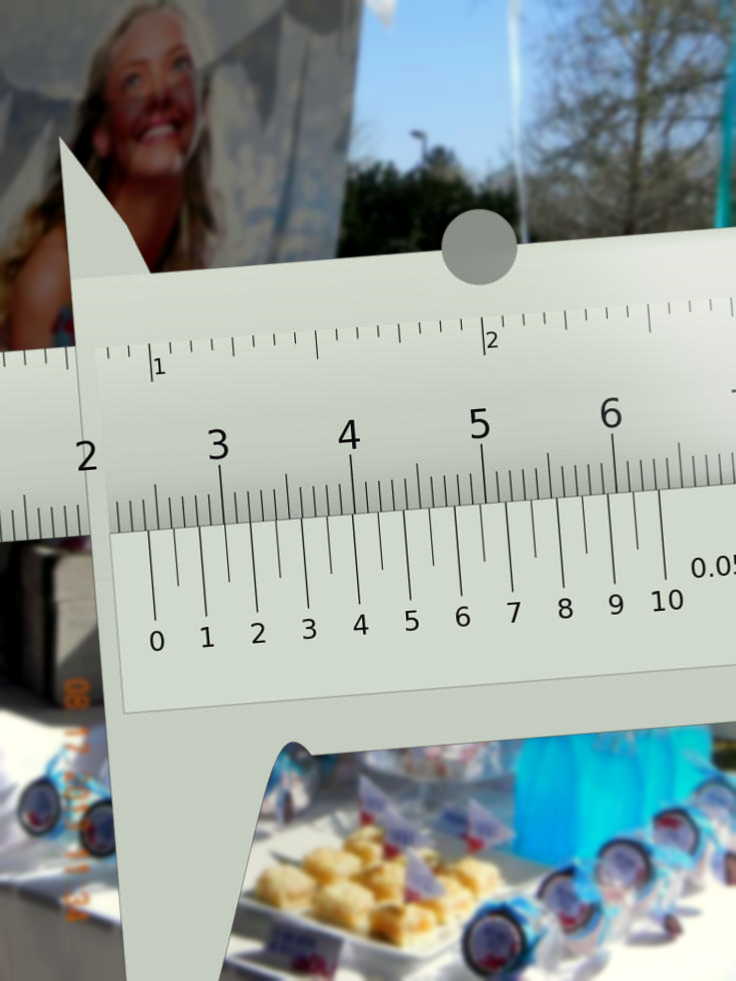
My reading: 24.2mm
